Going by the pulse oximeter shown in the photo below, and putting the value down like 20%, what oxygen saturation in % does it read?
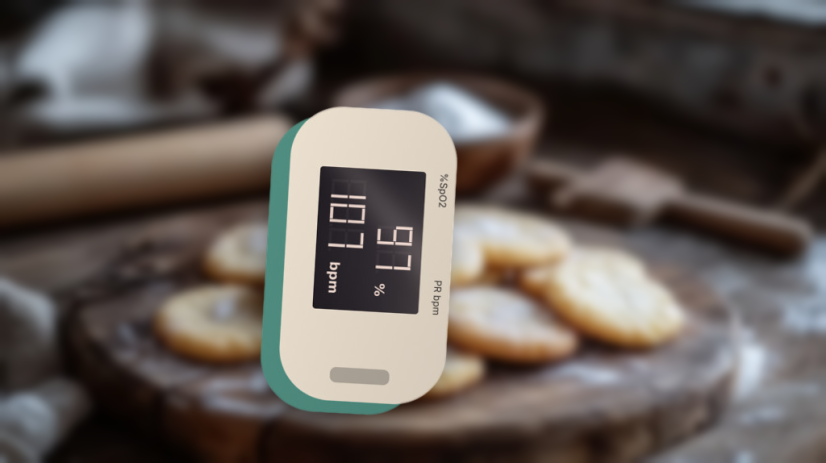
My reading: 97%
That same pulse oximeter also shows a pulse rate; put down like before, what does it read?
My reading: 107bpm
